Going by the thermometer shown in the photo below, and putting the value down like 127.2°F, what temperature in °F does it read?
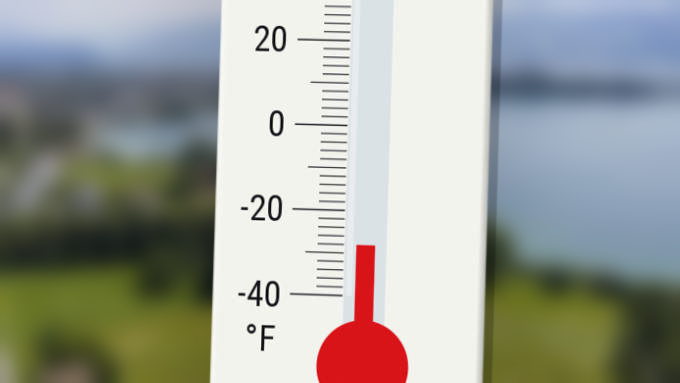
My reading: -28°F
